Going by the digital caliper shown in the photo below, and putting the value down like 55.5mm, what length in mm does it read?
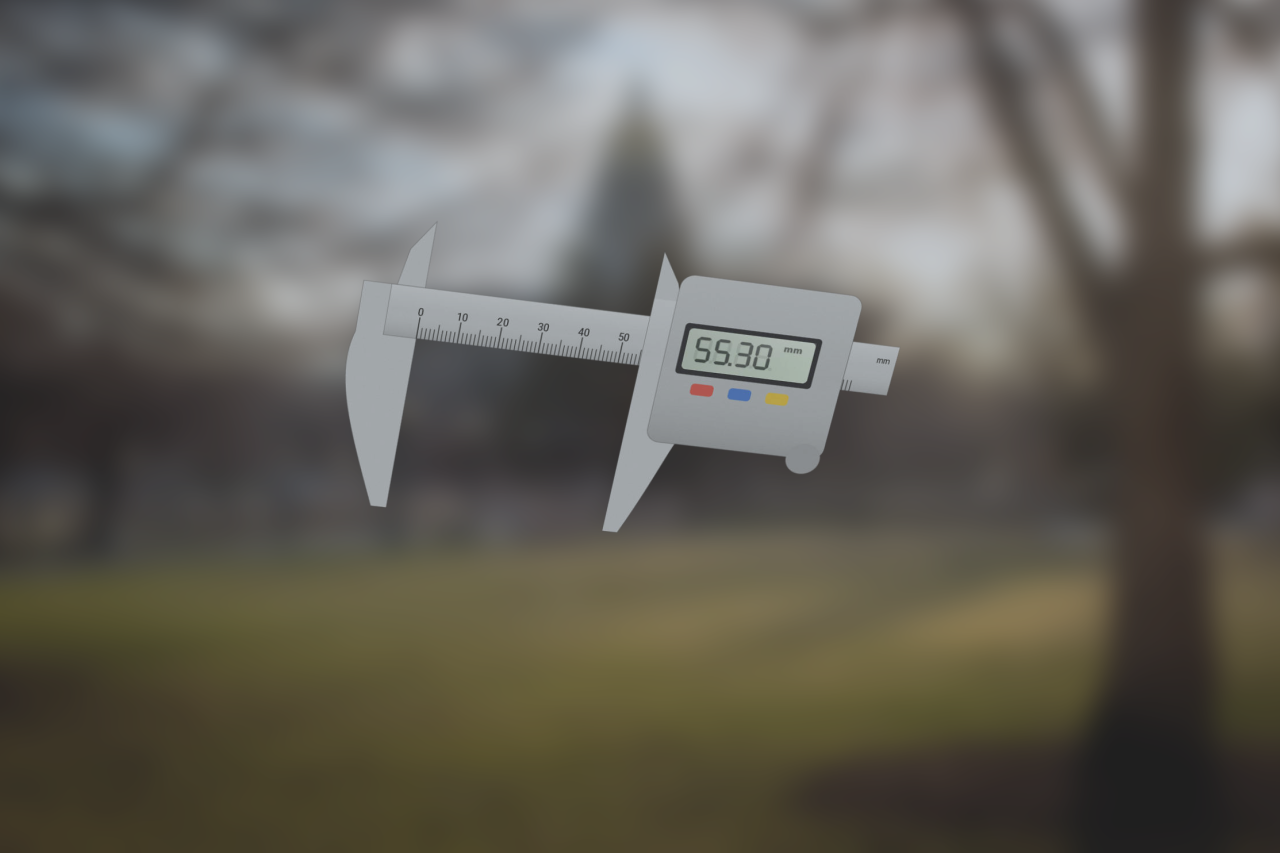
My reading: 55.30mm
